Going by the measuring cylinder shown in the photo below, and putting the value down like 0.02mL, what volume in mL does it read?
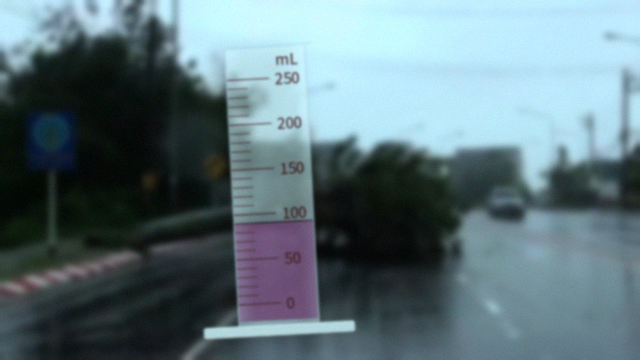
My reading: 90mL
